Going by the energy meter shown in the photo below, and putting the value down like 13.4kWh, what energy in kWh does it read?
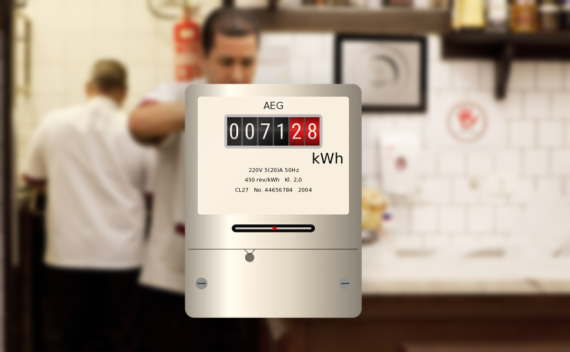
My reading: 71.28kWh
